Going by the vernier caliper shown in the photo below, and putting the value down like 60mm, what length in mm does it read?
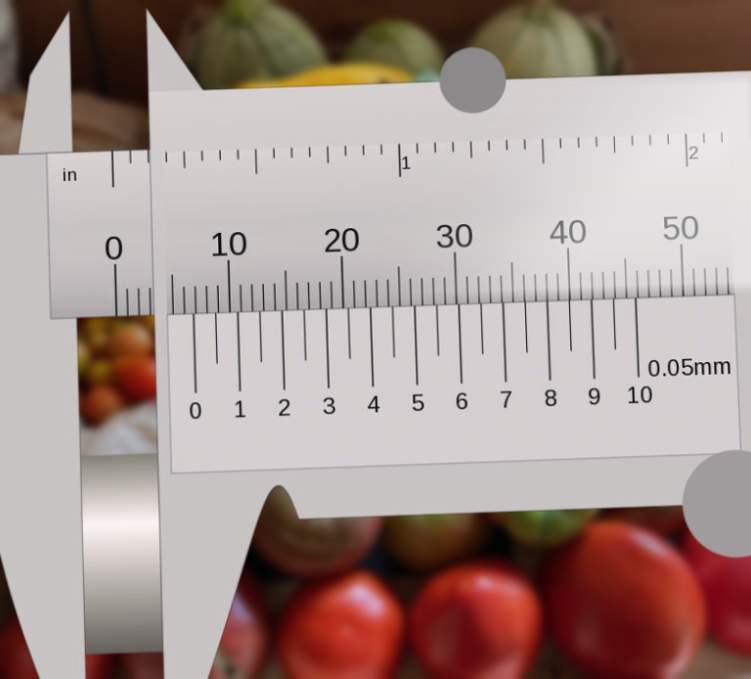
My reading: 6.8mm
